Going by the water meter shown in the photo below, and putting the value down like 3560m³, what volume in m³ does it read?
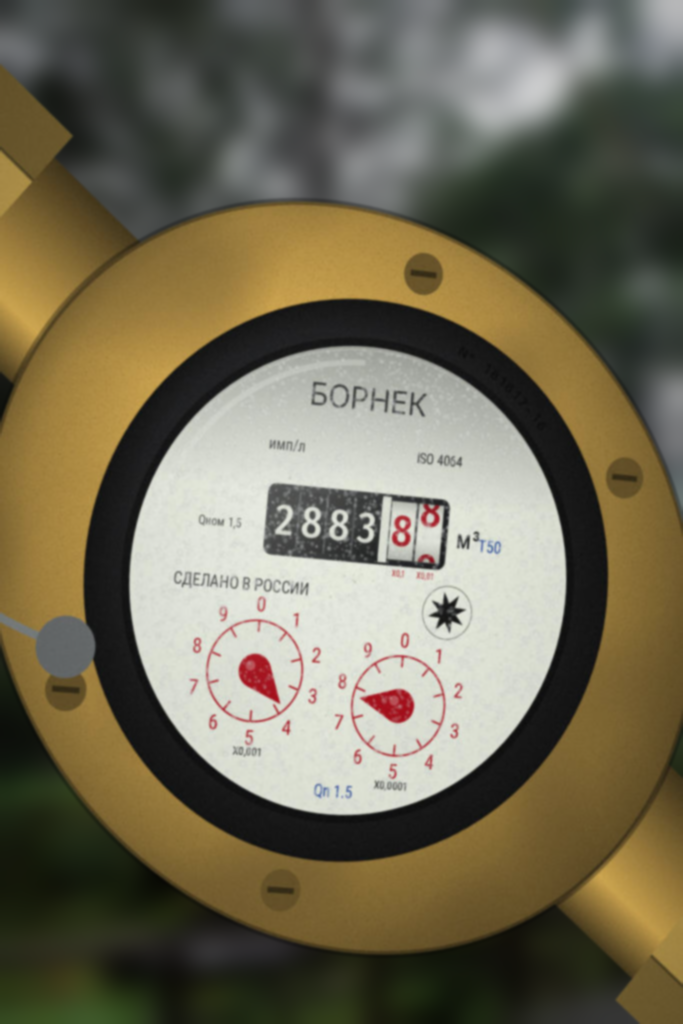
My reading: 2883.8837m³
